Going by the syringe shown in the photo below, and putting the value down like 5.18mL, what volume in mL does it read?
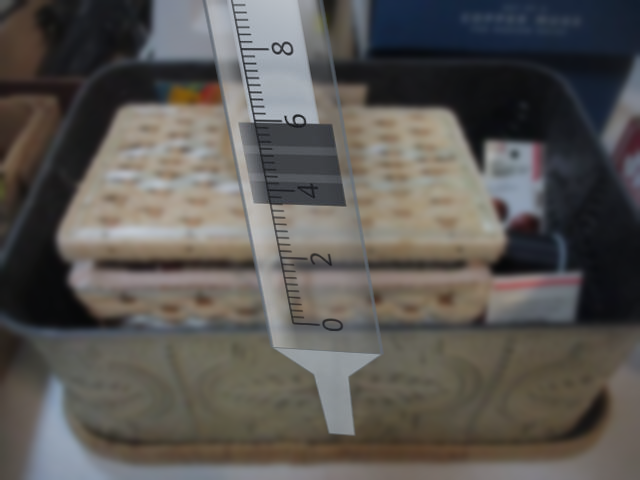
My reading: 3.6mL
